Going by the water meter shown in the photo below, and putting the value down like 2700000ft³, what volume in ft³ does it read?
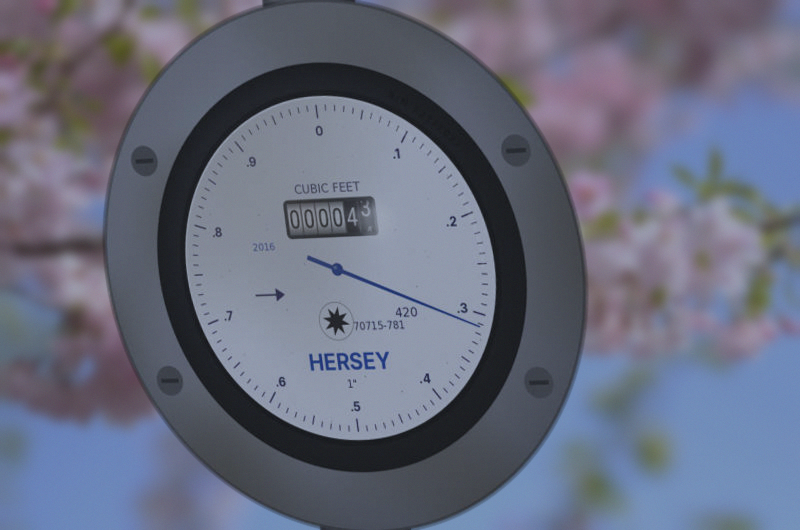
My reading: 43.31ft³
